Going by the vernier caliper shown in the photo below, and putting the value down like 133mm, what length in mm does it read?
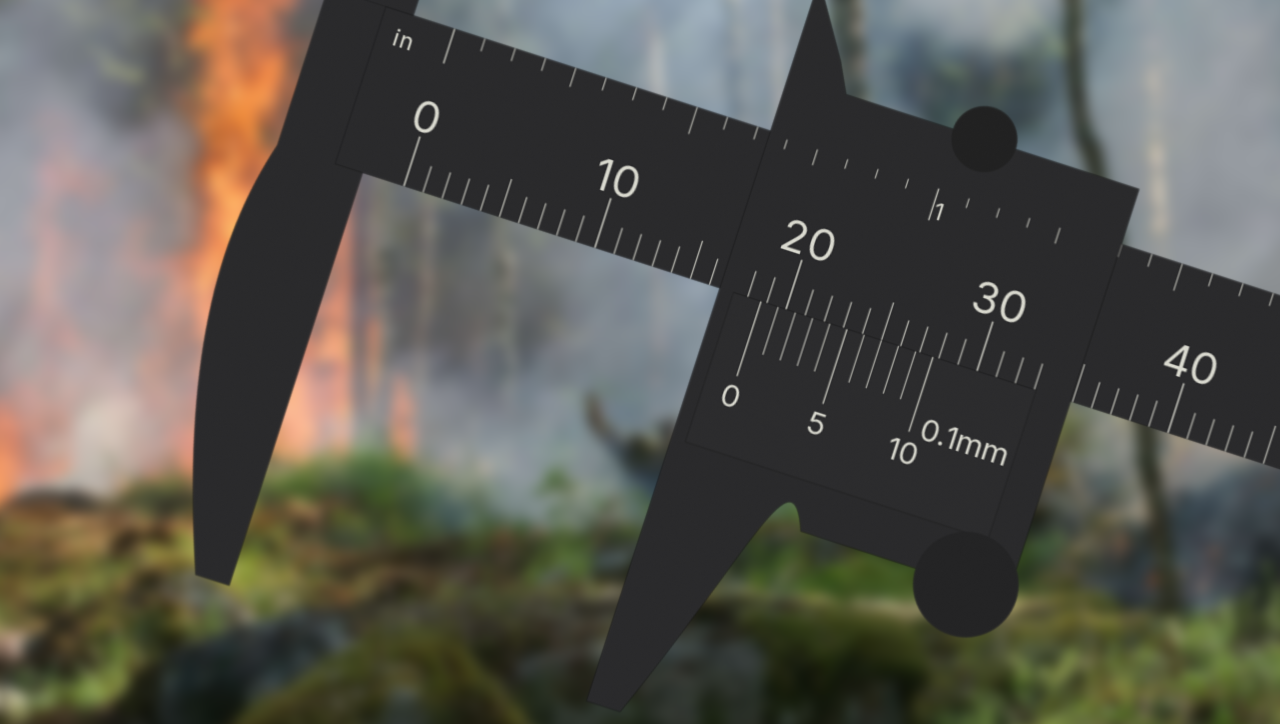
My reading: 18.7mm
